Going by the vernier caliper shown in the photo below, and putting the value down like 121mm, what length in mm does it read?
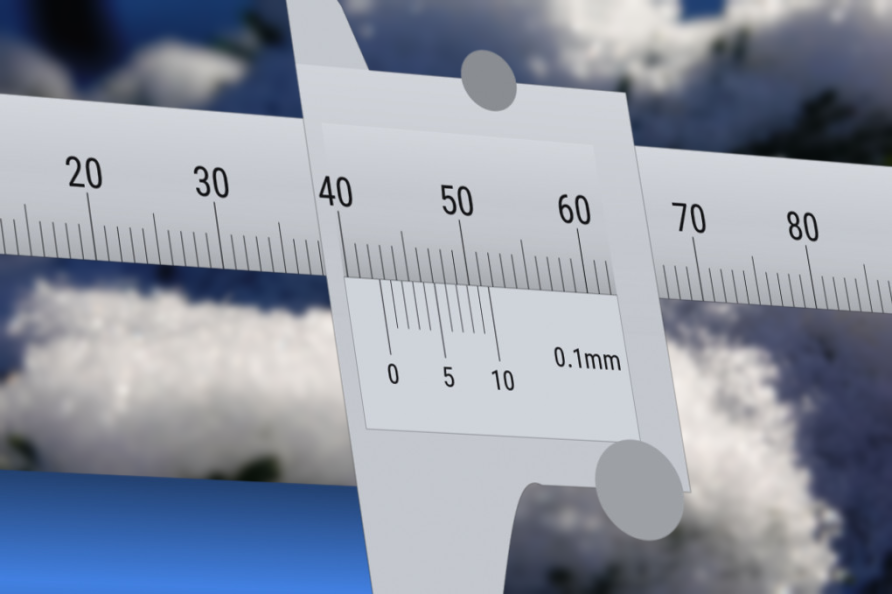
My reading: 42.6mm
